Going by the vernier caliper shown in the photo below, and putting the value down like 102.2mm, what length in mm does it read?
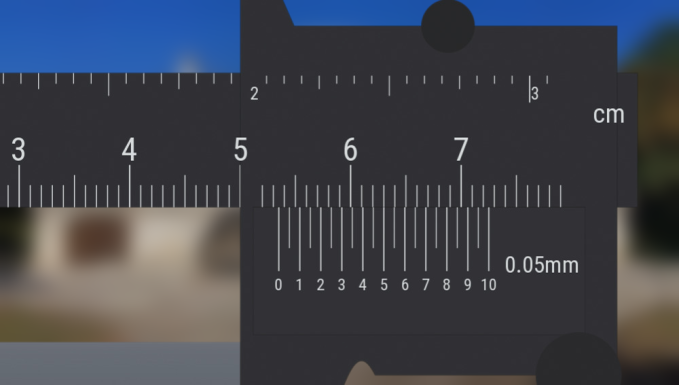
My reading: 53.5mm
